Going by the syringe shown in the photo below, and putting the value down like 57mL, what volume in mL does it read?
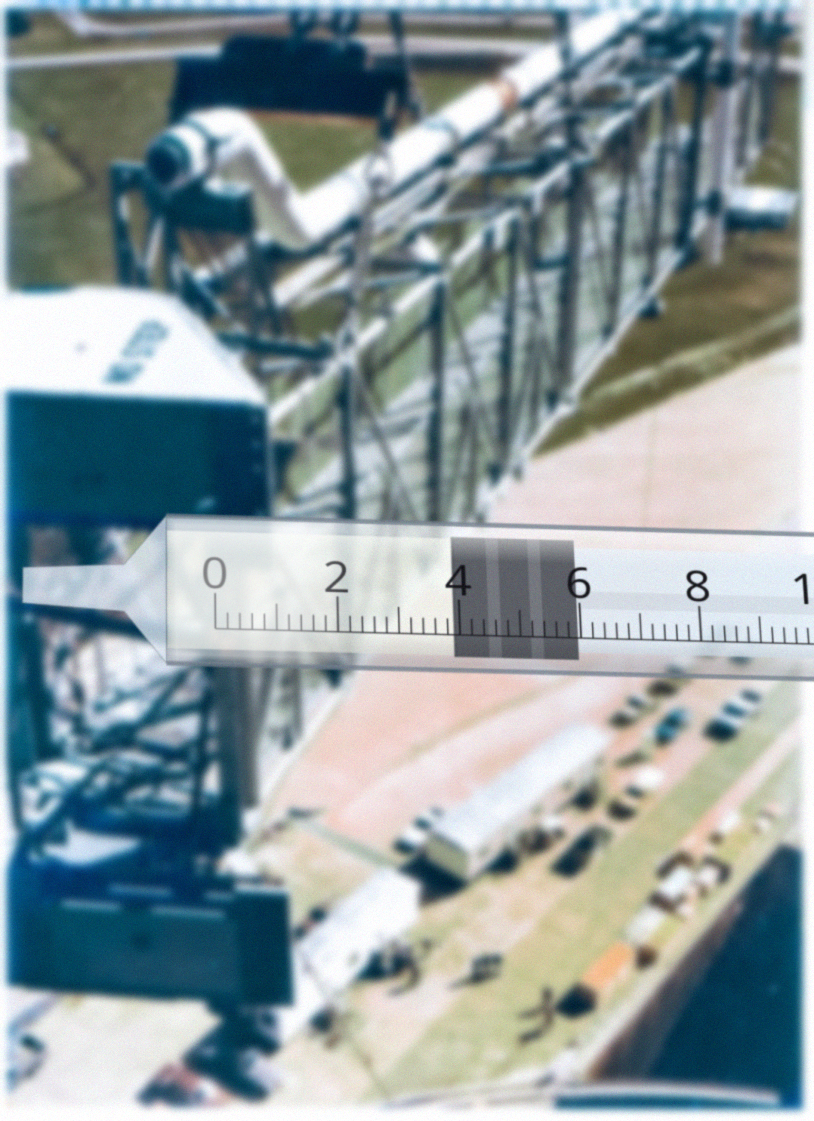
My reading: 3.9mL
